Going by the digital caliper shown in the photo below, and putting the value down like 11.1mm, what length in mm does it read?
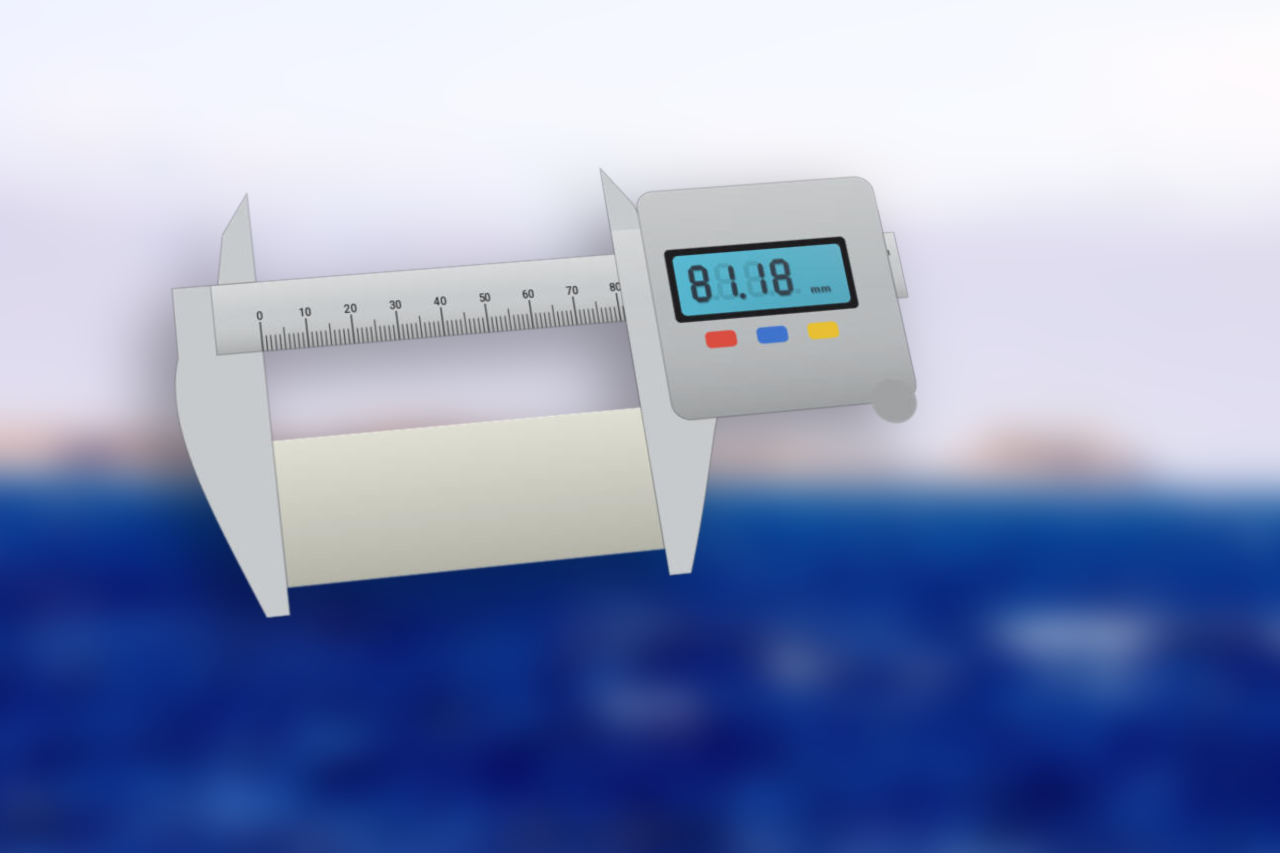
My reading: 81.18mm
